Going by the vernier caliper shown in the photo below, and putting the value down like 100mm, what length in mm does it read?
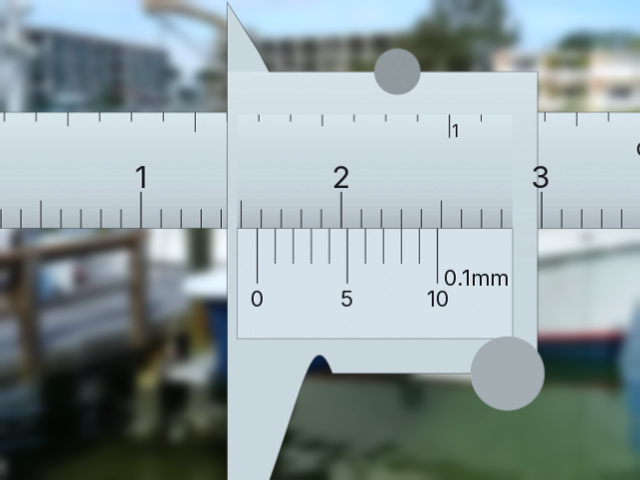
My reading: 15.8mm
